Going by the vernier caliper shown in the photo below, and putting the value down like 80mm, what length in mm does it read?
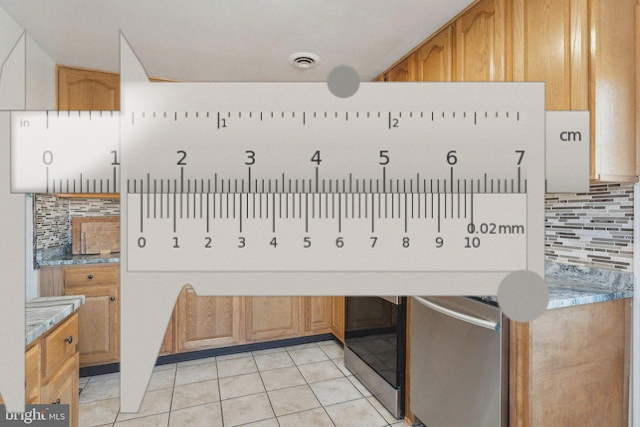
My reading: 14.0mm
